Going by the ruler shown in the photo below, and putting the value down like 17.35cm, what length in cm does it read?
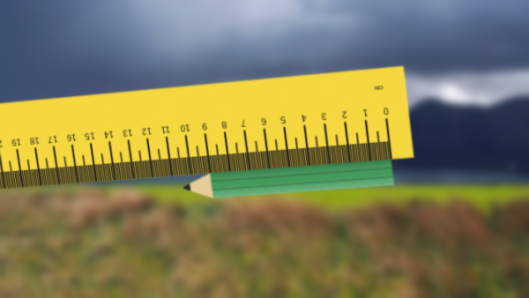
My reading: 10.5cm
